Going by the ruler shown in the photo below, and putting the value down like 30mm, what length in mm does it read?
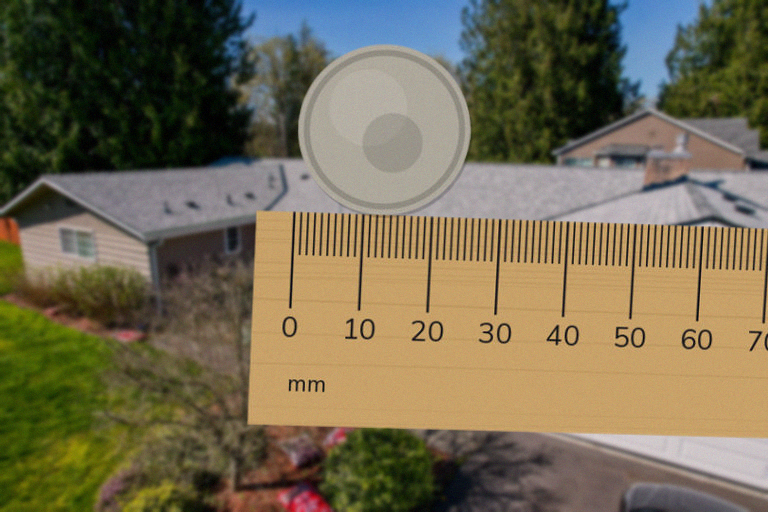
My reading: 25mm
